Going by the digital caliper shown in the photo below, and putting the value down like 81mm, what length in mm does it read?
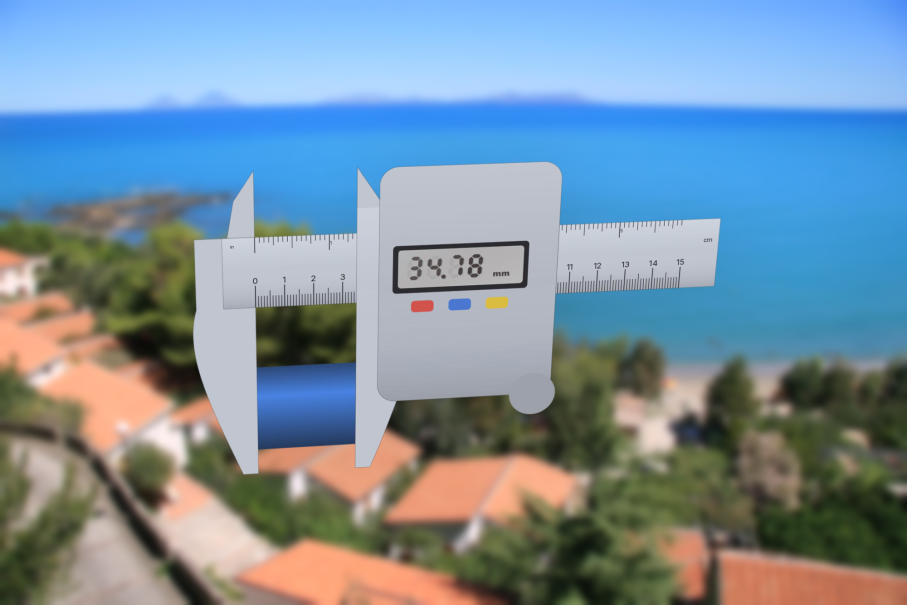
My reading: 34.78mm
